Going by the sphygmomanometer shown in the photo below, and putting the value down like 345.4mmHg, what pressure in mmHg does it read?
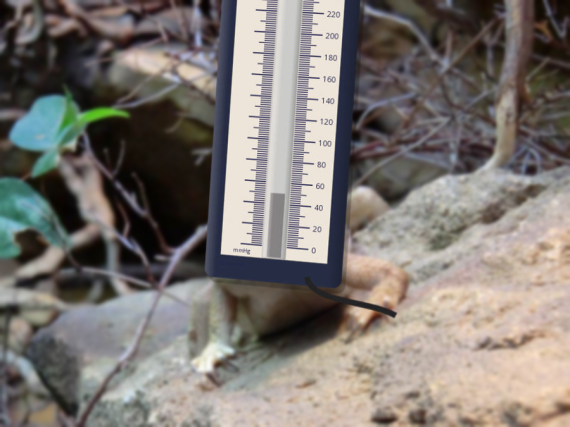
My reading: 50mmHg
